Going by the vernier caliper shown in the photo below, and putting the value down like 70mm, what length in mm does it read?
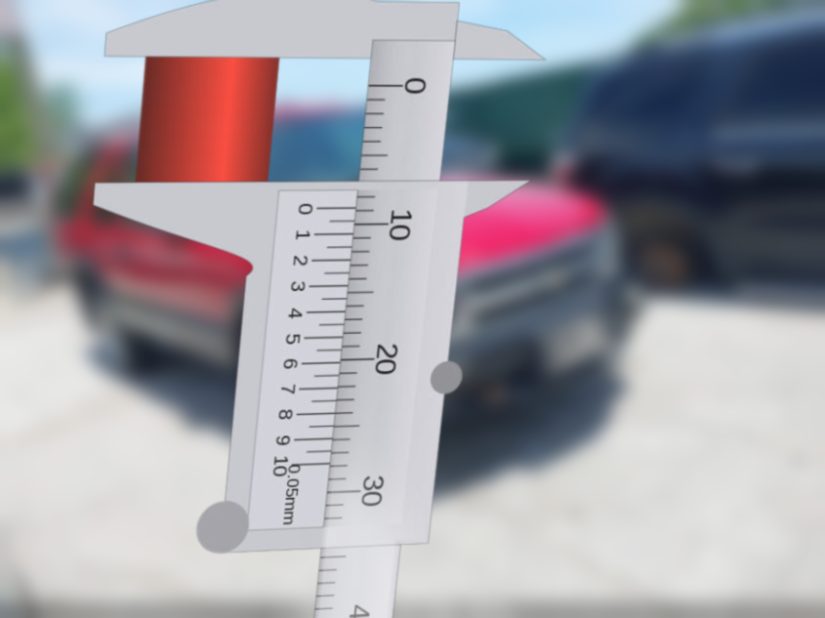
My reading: 8.8mm
